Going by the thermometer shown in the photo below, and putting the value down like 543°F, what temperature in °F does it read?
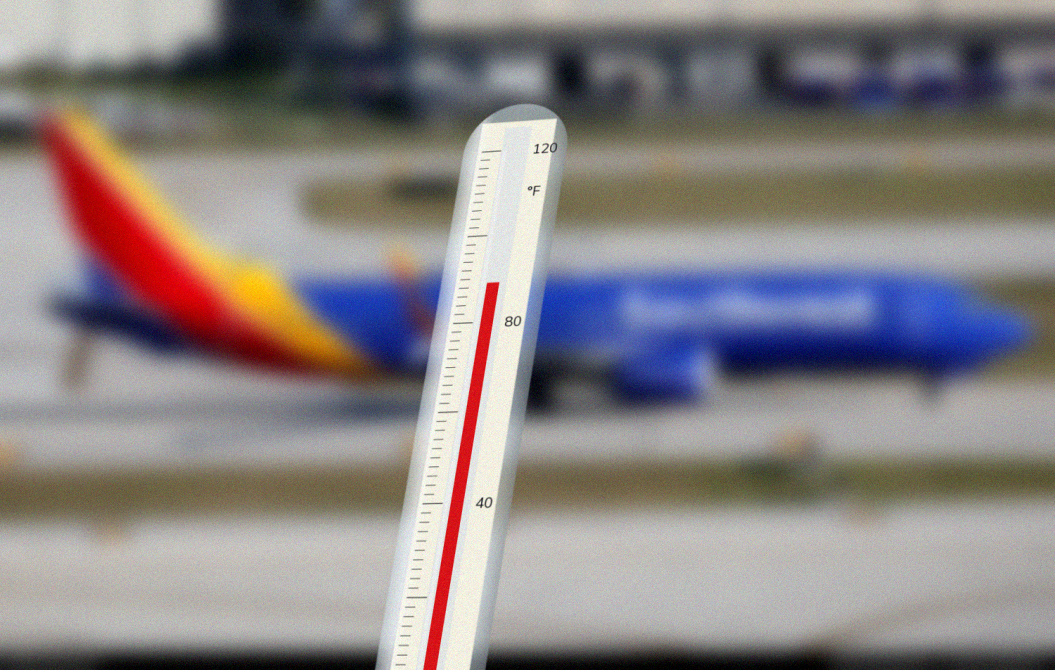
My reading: 89°F
